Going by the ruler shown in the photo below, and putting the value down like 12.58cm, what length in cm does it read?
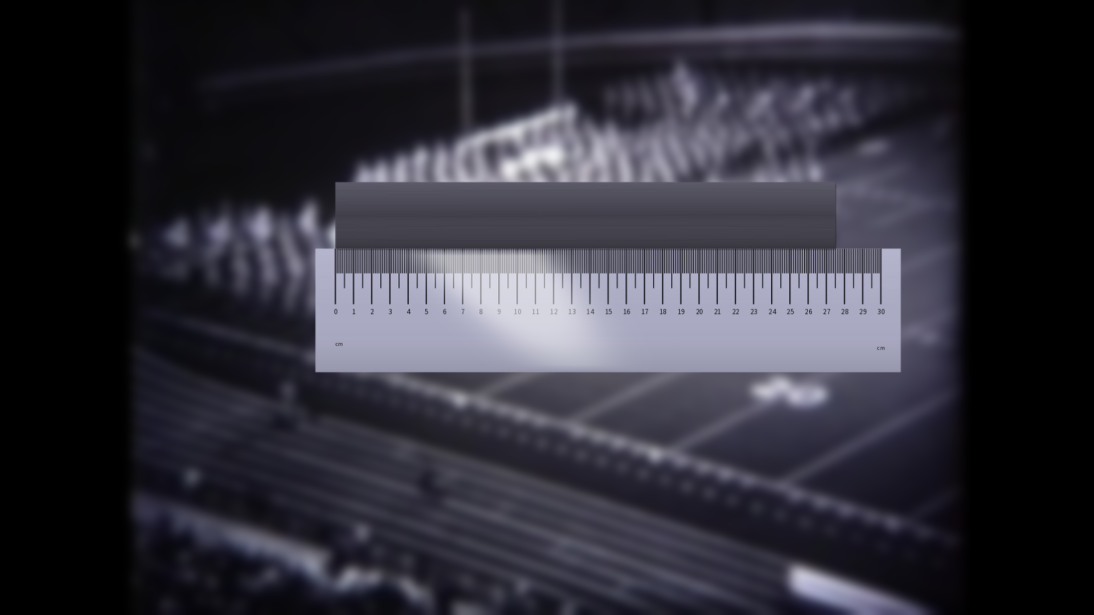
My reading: 27.5cm
